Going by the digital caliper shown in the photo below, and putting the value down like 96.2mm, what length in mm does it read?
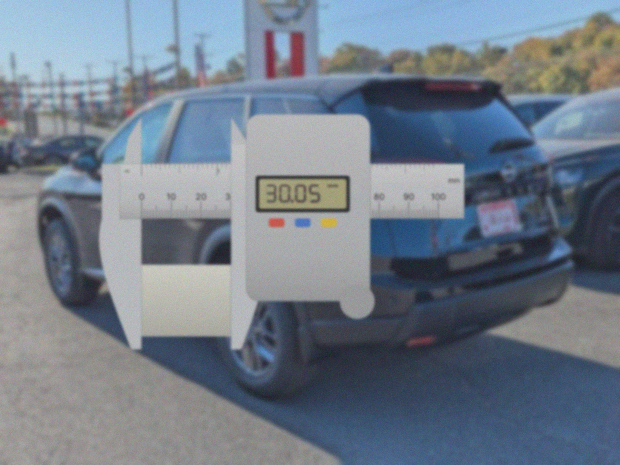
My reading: 30.05mm
